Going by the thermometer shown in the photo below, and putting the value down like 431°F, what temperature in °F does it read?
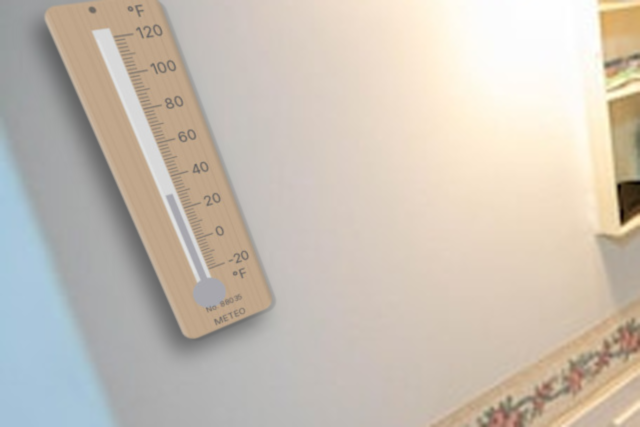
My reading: 30°F
